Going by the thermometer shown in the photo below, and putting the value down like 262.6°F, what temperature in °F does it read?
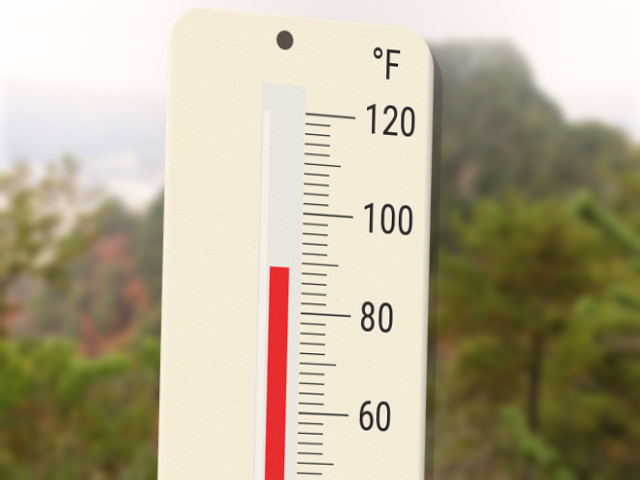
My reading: 89°F
